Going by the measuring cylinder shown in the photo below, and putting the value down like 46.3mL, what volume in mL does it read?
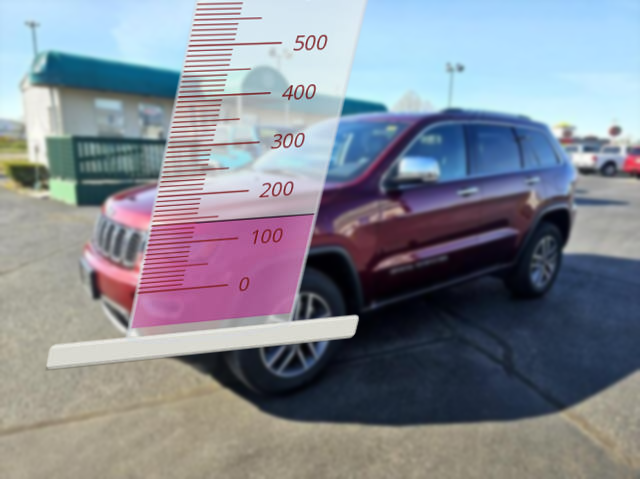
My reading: 140mL
